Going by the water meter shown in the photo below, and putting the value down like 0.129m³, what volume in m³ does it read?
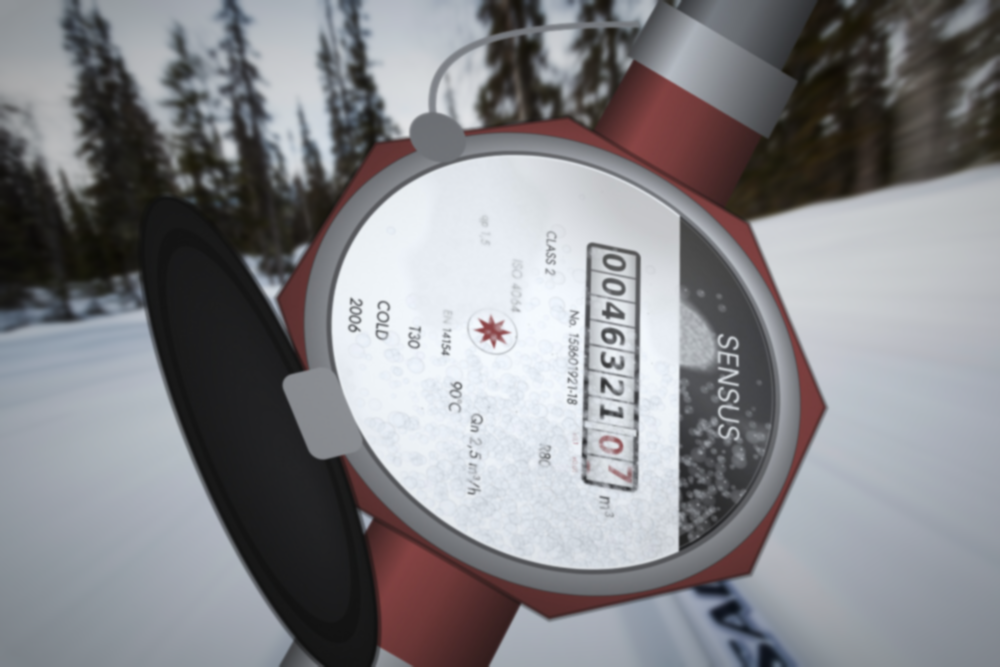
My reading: 46321.07m³
